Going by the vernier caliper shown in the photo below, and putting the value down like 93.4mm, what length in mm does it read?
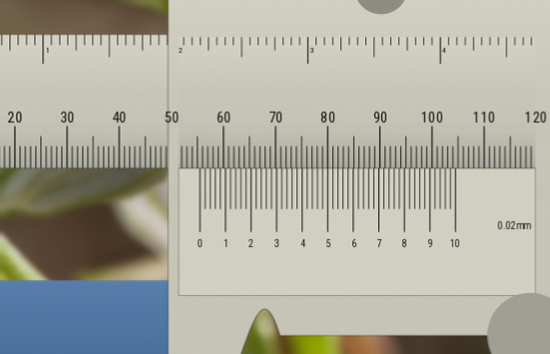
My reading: 55.5mm
